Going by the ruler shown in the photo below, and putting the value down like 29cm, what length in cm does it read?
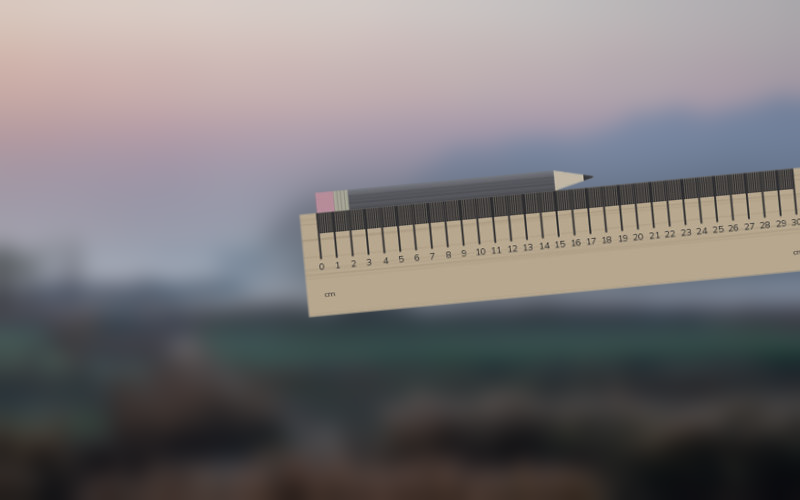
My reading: 17.5cm
